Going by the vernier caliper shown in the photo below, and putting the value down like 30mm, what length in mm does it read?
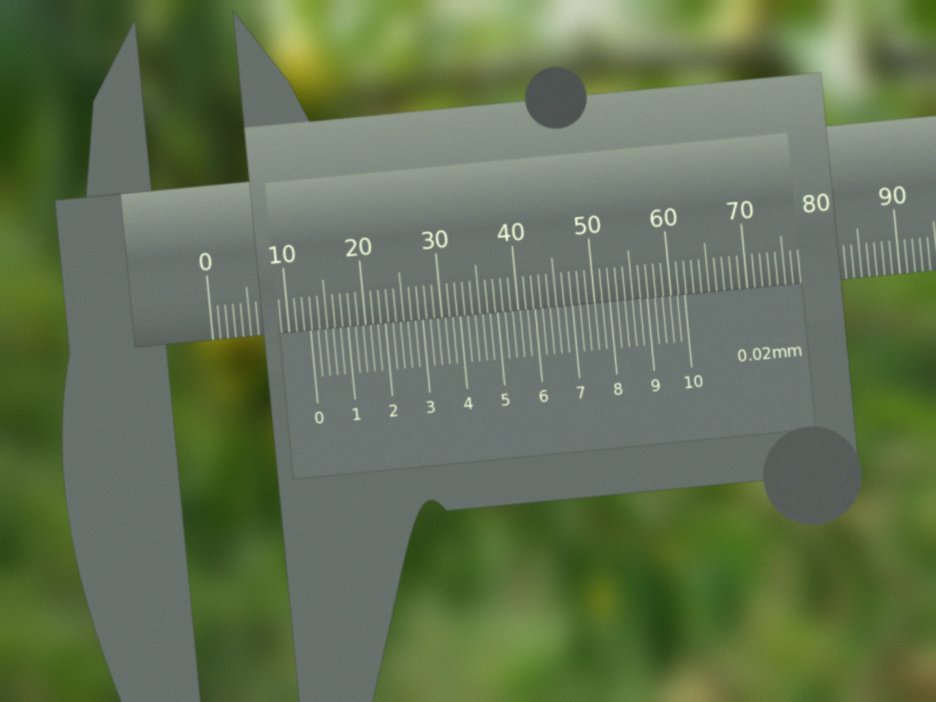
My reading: 12.8mm
